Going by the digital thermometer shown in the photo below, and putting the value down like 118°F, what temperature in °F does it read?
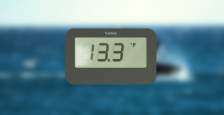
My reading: 13.3°F
